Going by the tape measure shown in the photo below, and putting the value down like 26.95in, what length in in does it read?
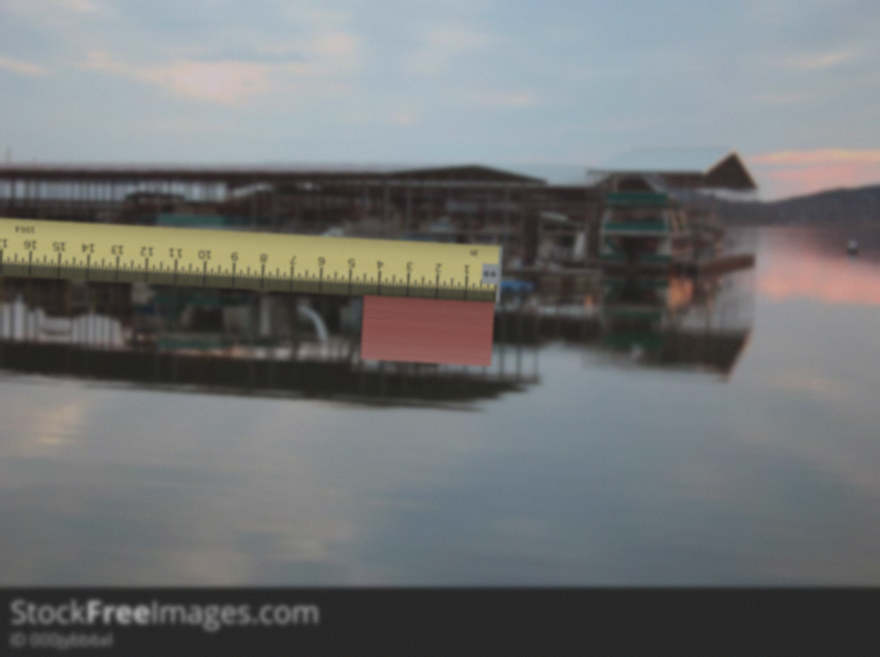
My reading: 4.5in
